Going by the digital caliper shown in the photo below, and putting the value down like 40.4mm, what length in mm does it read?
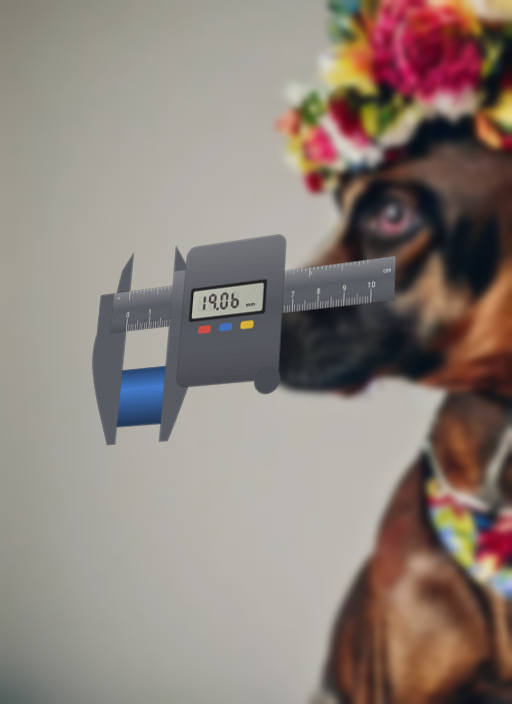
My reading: 19.06mm
